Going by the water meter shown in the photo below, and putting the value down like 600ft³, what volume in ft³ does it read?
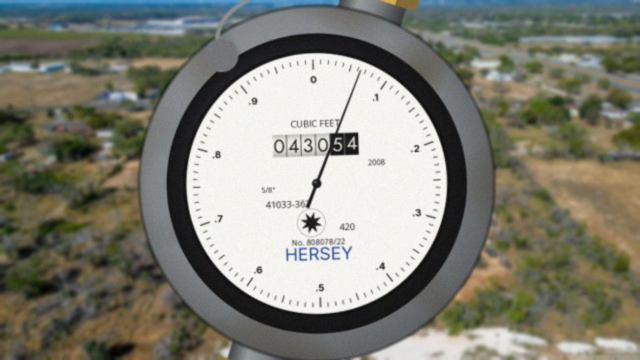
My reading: 43054.06ft³
